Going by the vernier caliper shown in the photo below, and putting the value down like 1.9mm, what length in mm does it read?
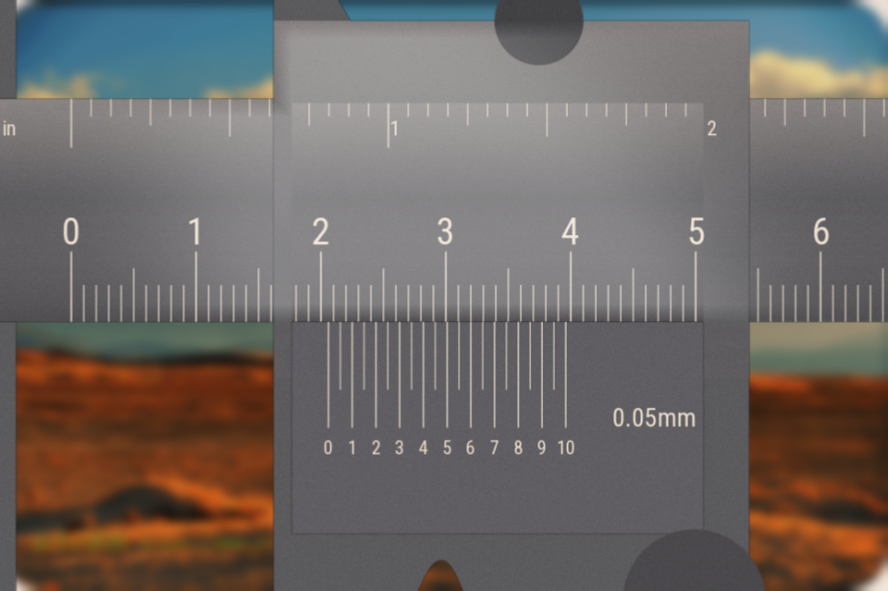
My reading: 20.6mm
